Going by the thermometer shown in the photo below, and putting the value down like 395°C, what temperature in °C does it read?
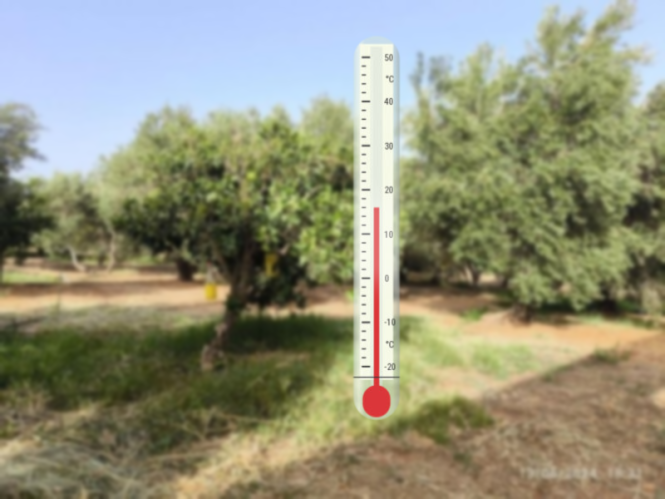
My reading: 16°C
